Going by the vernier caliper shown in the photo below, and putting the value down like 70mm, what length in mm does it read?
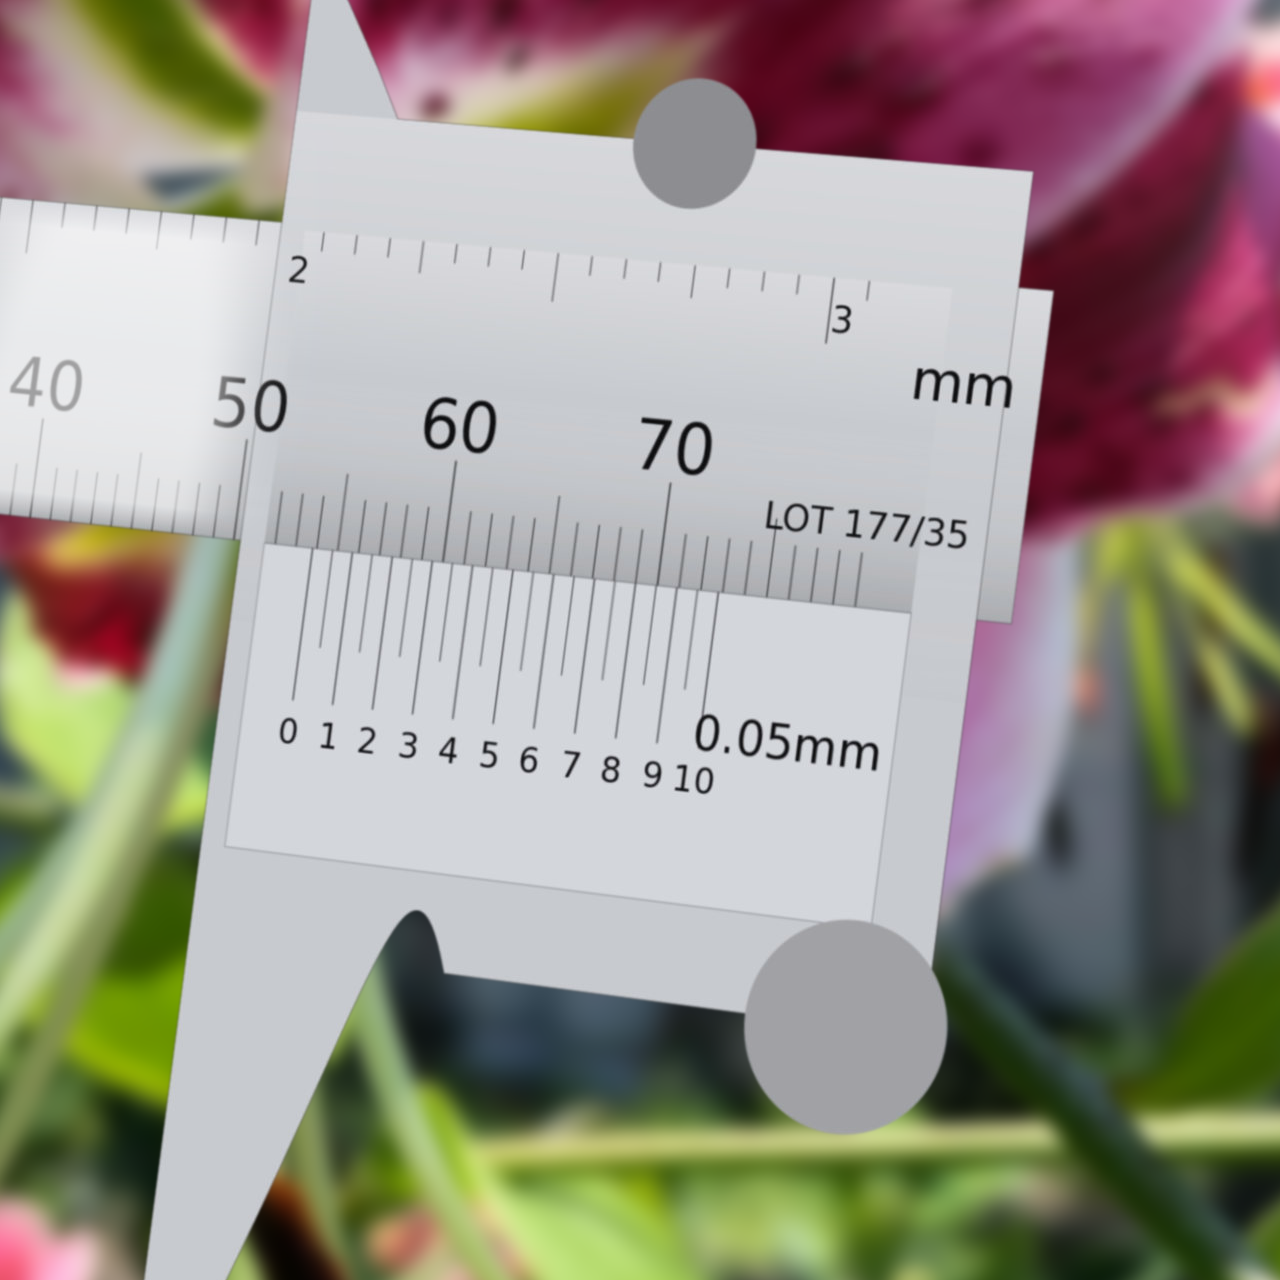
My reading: 53.8mm
